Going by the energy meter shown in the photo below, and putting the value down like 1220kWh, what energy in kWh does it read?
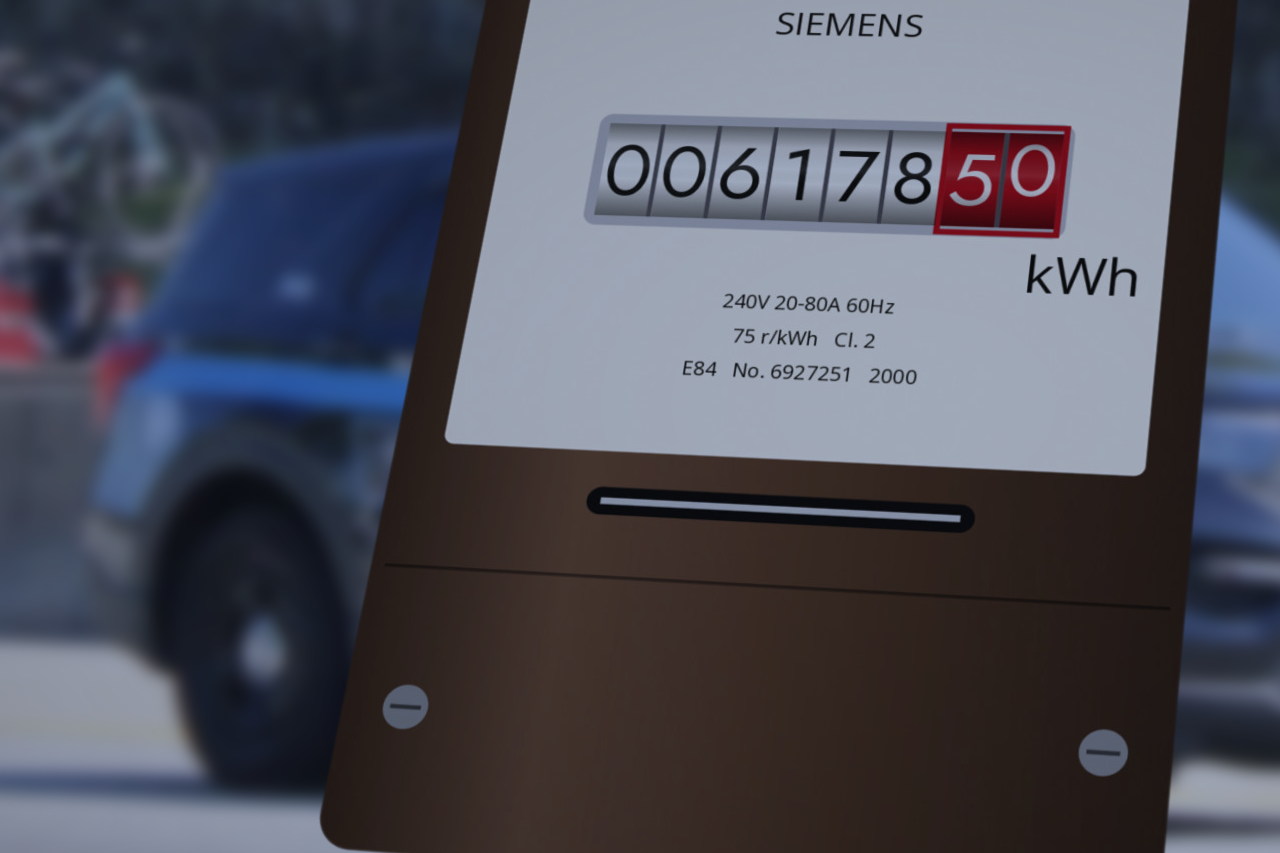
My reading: 6178.50kWh
